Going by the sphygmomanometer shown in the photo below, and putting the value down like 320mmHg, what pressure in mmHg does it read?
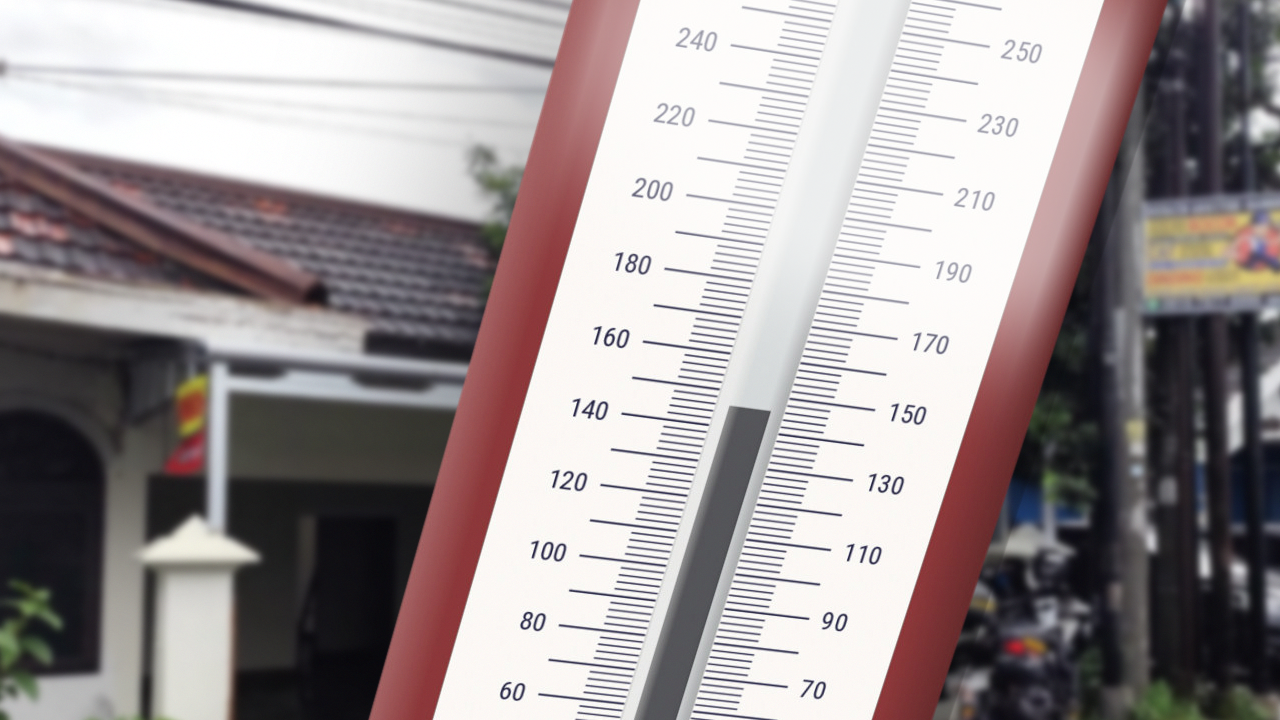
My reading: 146mmHg
